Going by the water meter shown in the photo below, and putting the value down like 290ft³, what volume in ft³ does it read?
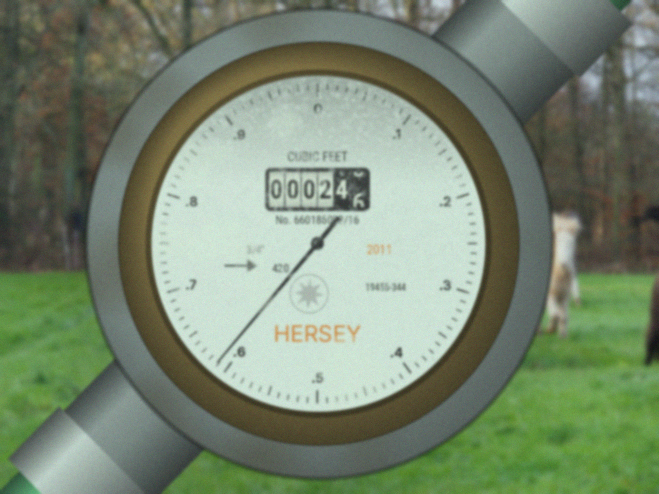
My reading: 245.61ft³
